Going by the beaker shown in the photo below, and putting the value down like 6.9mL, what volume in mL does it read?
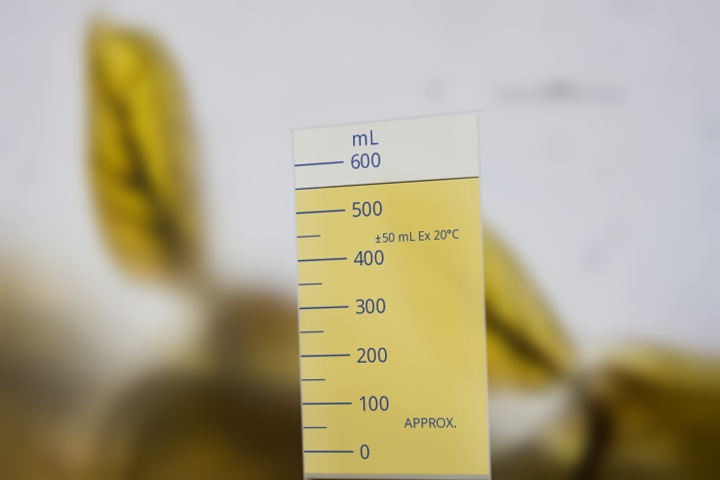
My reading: 550mL
